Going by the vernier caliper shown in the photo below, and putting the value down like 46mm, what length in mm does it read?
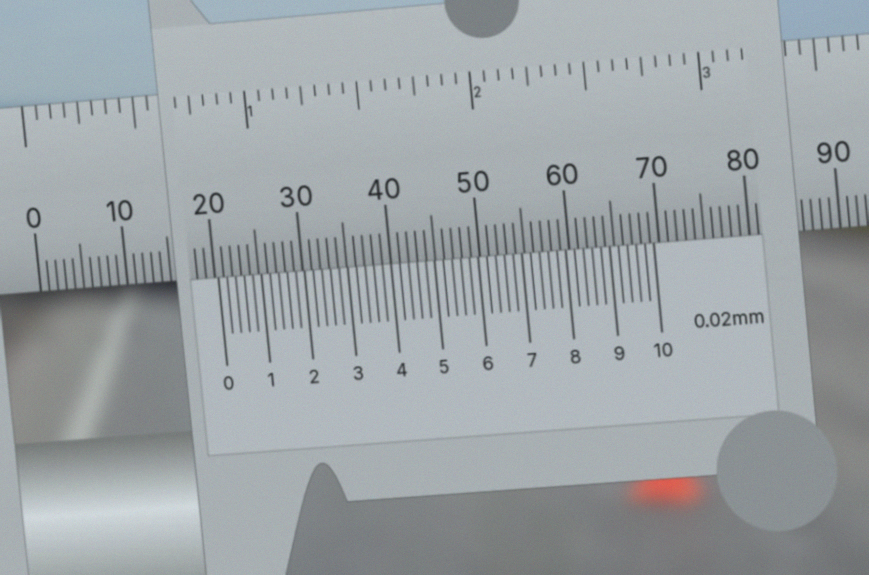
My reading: 20.4mm
